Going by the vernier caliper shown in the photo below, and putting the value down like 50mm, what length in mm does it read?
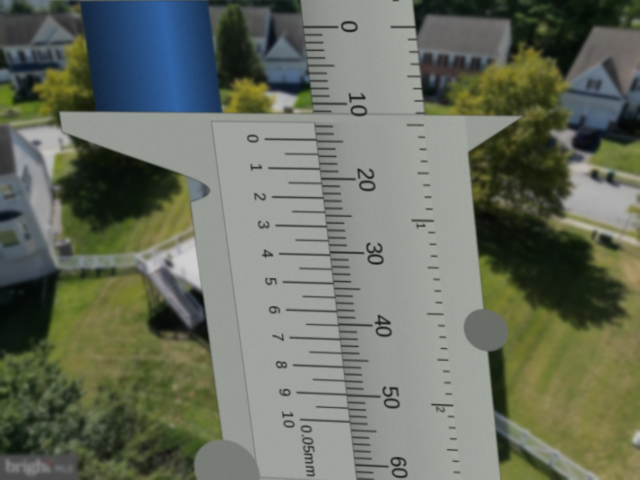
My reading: 14.8mm
